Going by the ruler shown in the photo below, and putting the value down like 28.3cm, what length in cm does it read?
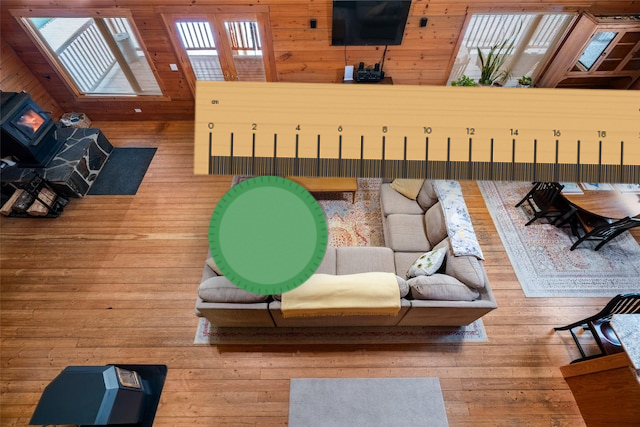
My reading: 5.5cm
